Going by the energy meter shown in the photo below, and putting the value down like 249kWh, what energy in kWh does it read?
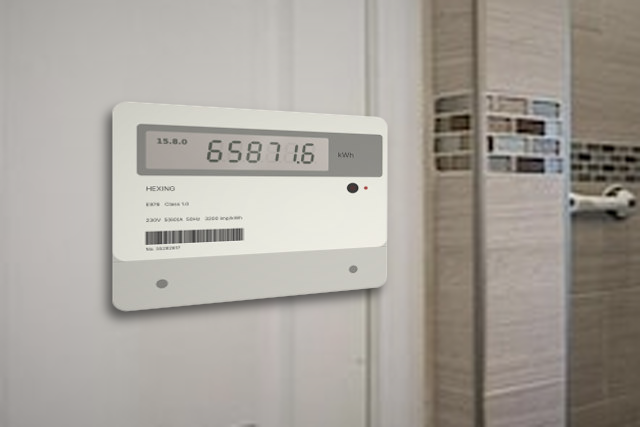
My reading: 65871.6kWh
